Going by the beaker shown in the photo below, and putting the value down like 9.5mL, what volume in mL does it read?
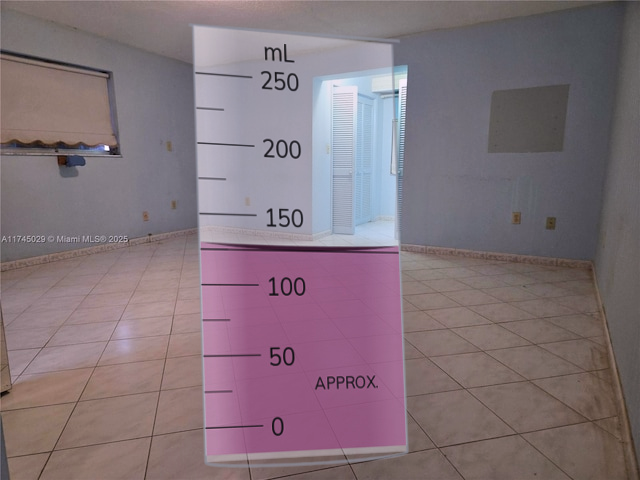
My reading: 125mL
